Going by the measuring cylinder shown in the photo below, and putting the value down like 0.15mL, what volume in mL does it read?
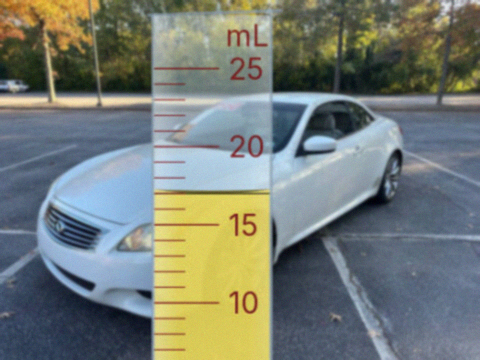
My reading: 17mL
